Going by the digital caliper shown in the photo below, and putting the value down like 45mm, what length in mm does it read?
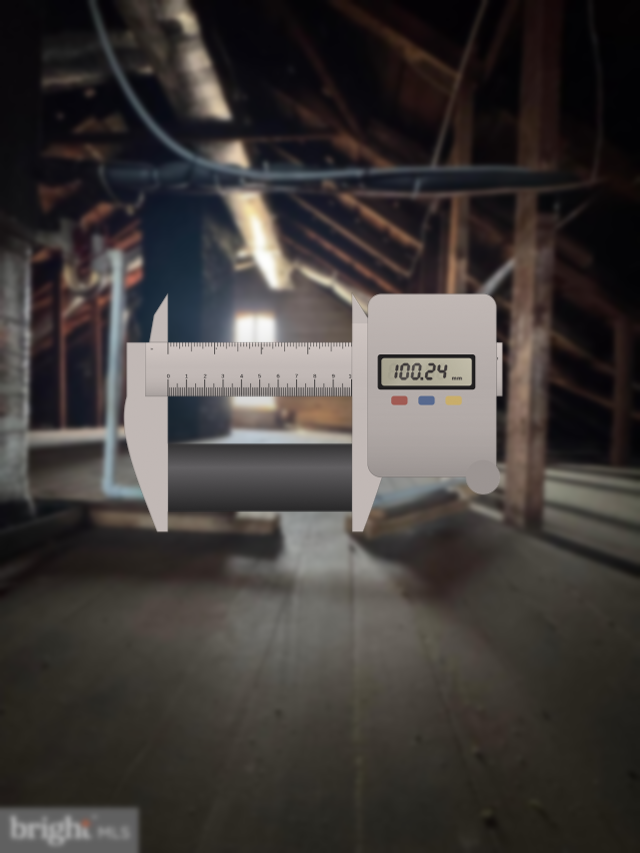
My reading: 100.24mm
